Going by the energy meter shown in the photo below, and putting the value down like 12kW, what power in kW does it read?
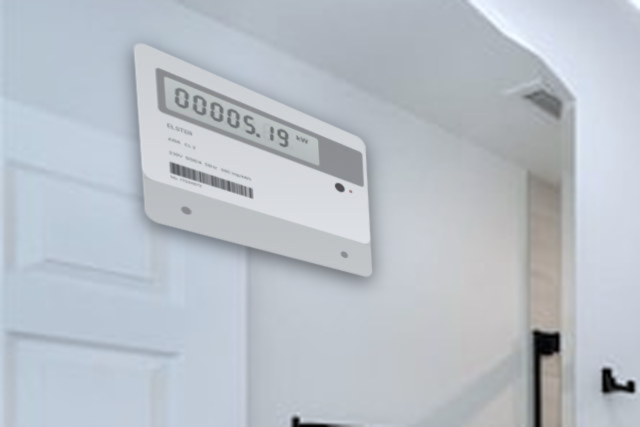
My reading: 5.19kW
